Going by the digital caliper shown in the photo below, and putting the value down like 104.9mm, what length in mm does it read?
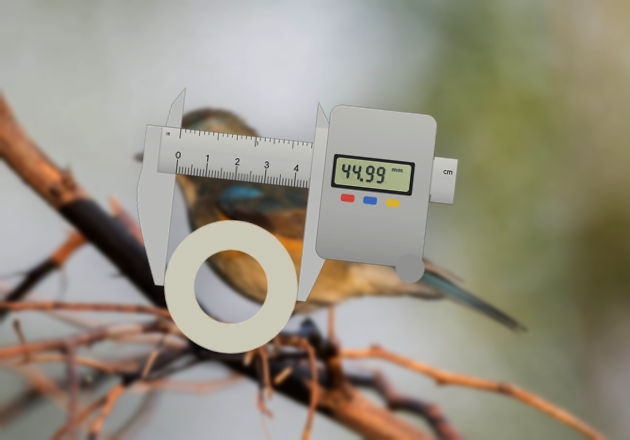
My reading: 44.99mm
